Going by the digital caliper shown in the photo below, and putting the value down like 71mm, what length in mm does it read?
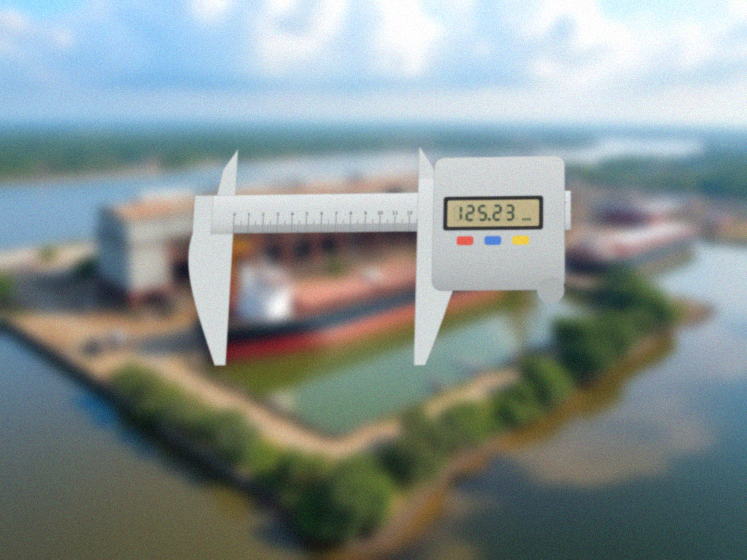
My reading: 125.23mm
